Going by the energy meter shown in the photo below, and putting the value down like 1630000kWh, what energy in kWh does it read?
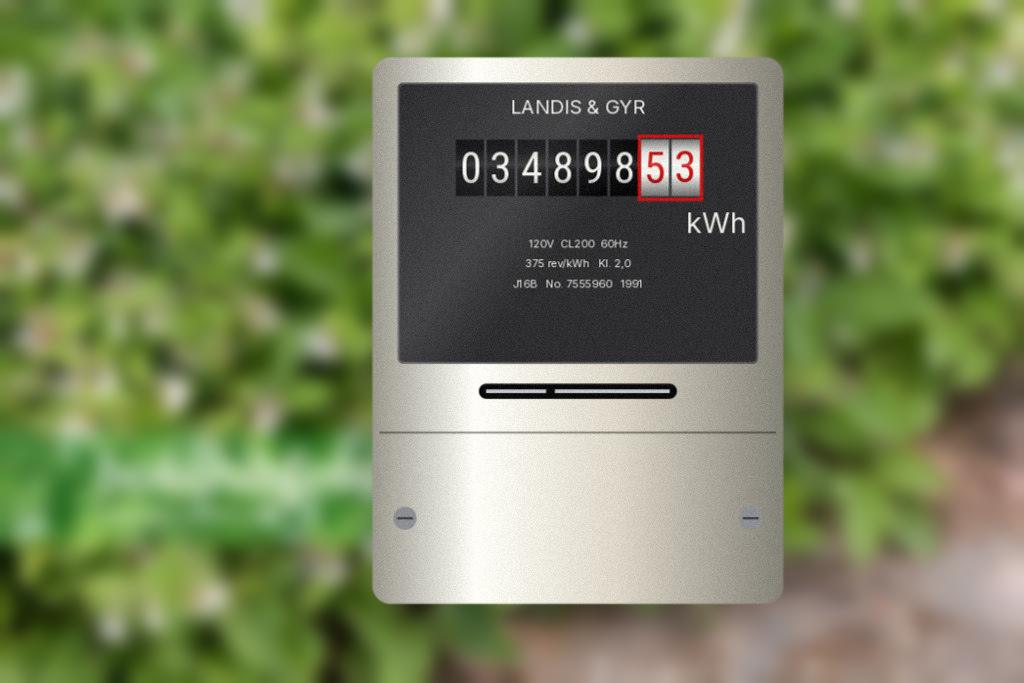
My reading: 34898.53kWh
